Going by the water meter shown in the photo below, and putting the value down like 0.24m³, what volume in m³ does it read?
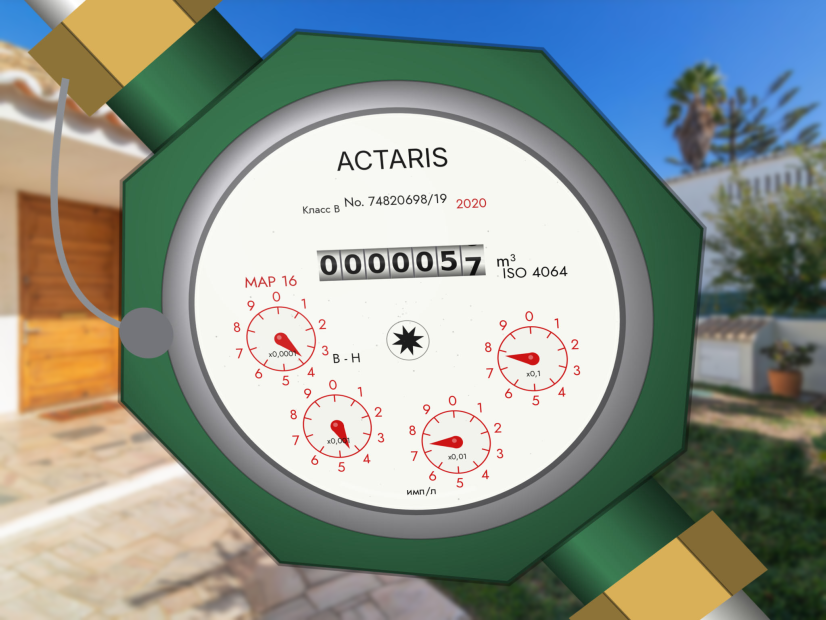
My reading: 56.7743m³
